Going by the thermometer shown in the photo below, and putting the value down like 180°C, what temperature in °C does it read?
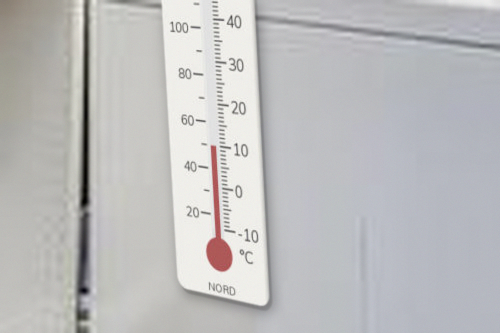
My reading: 10°C
